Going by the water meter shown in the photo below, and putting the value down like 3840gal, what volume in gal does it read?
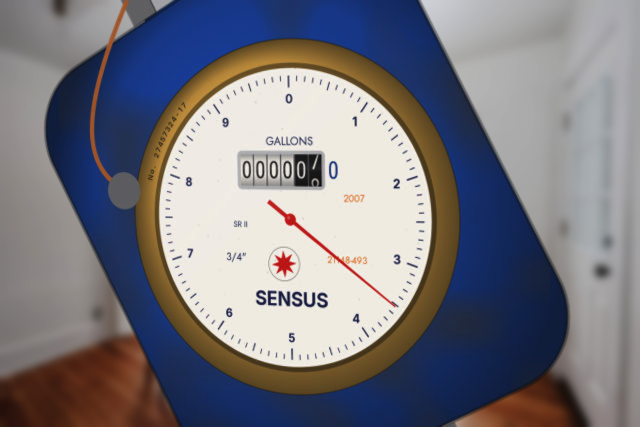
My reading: 73.5gal
